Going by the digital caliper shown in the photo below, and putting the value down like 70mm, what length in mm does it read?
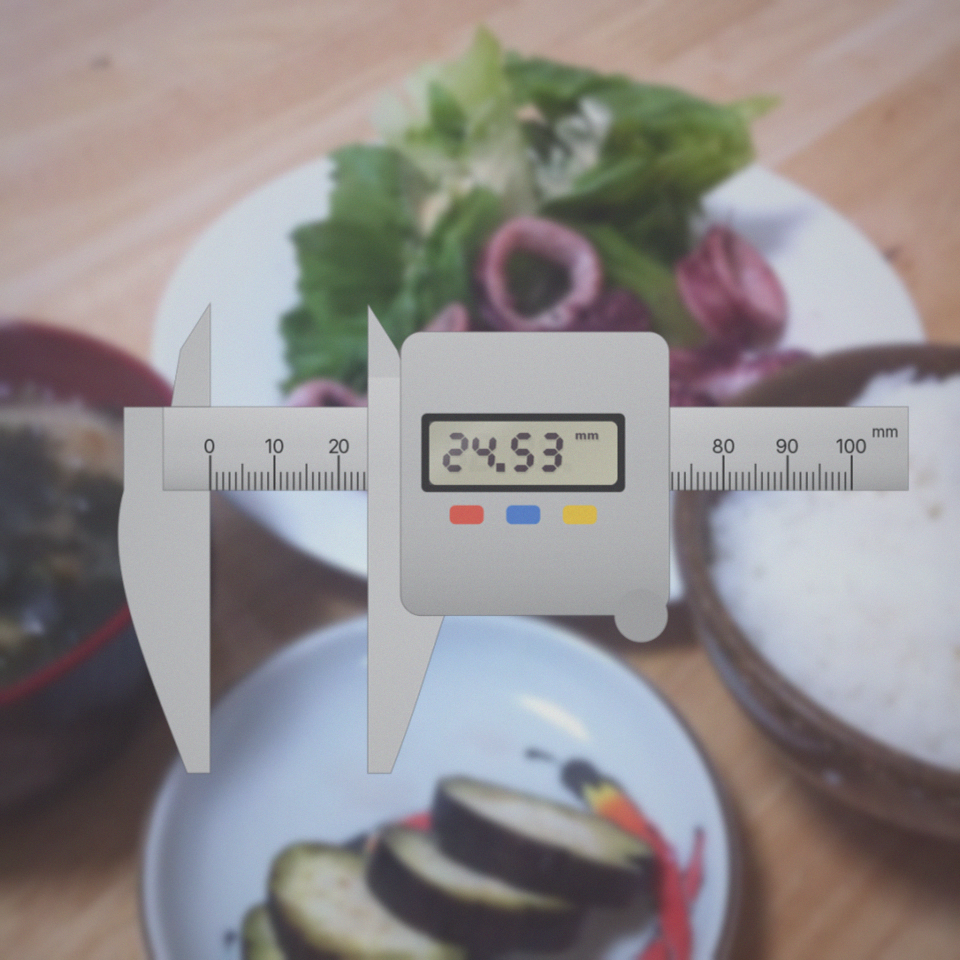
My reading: 24.53mm
